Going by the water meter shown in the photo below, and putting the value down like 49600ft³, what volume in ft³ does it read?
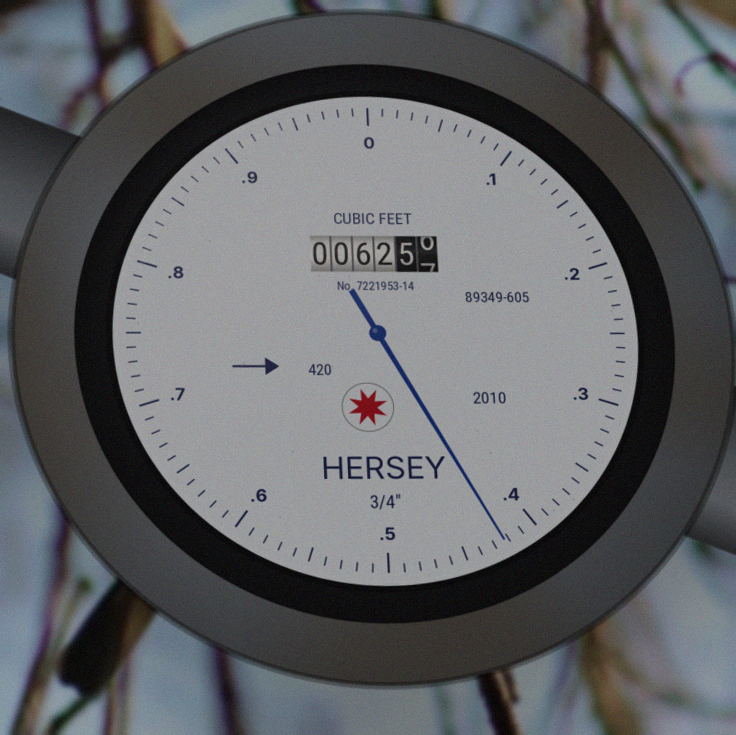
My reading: 6256.42ft³
